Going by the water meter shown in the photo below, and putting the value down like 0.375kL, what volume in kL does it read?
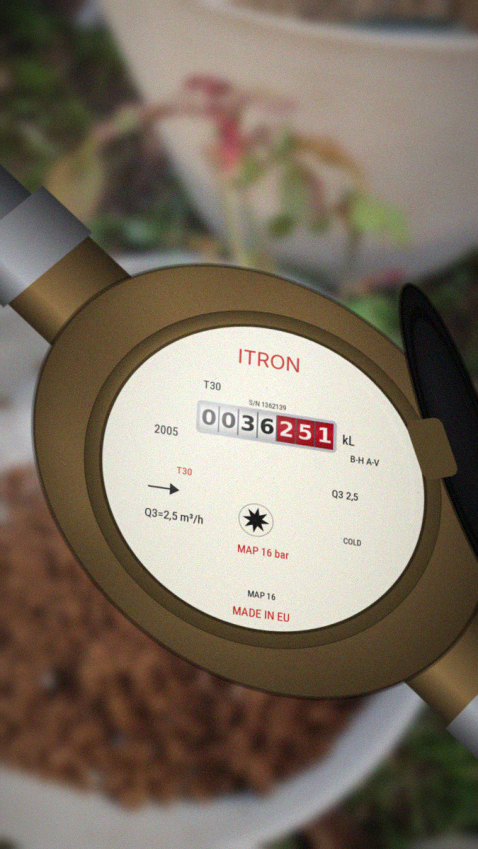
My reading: 36.251kL
